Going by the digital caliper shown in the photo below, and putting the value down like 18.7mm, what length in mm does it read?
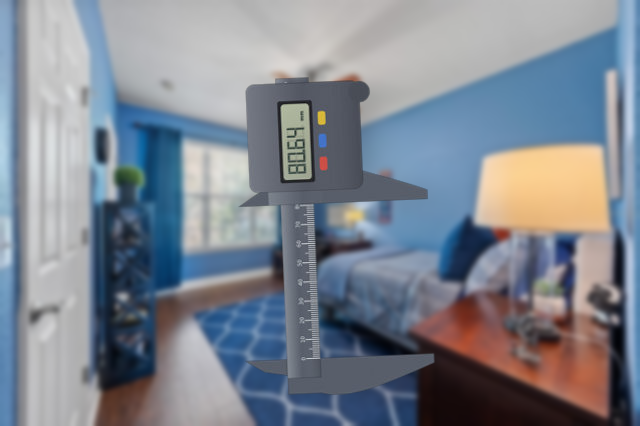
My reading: 80.64mm
